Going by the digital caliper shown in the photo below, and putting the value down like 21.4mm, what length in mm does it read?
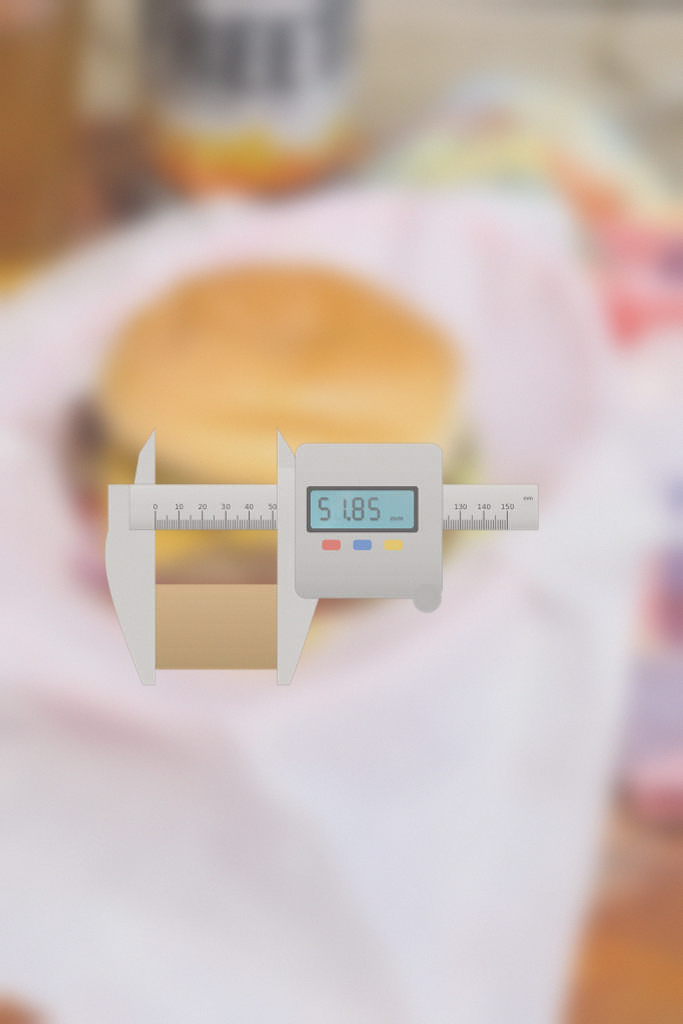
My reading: 51.85mm
